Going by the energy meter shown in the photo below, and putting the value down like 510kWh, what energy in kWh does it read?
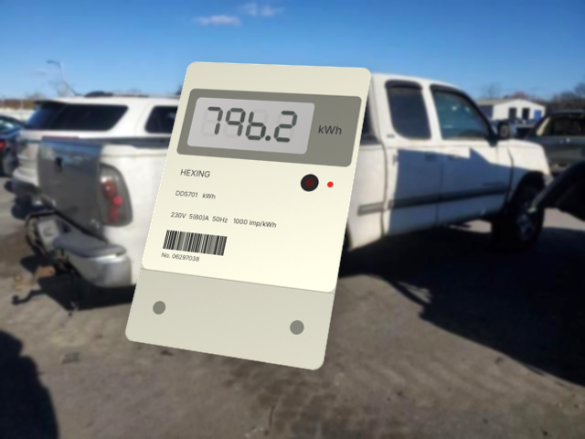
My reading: 796.2kWh
